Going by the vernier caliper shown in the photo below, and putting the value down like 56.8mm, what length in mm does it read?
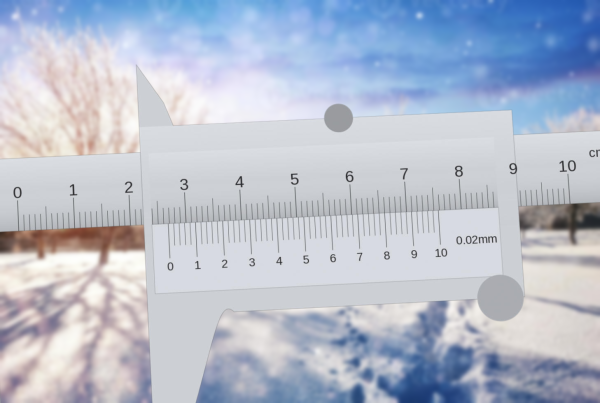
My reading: 26.8mm
